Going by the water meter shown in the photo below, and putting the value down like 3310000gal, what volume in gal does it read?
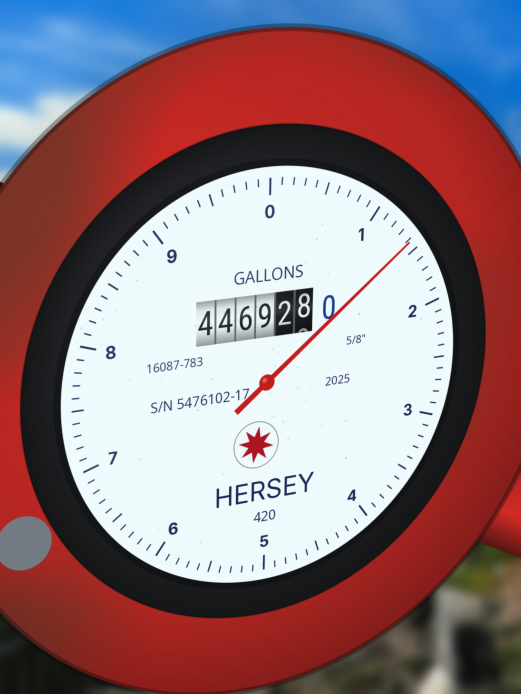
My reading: 4469281.4gal
